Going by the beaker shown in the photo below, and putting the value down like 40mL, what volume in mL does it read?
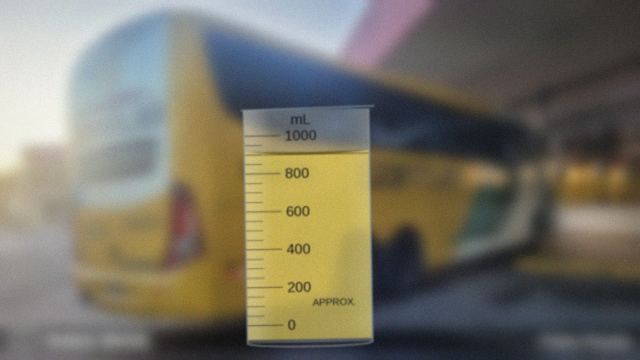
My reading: 900mL
